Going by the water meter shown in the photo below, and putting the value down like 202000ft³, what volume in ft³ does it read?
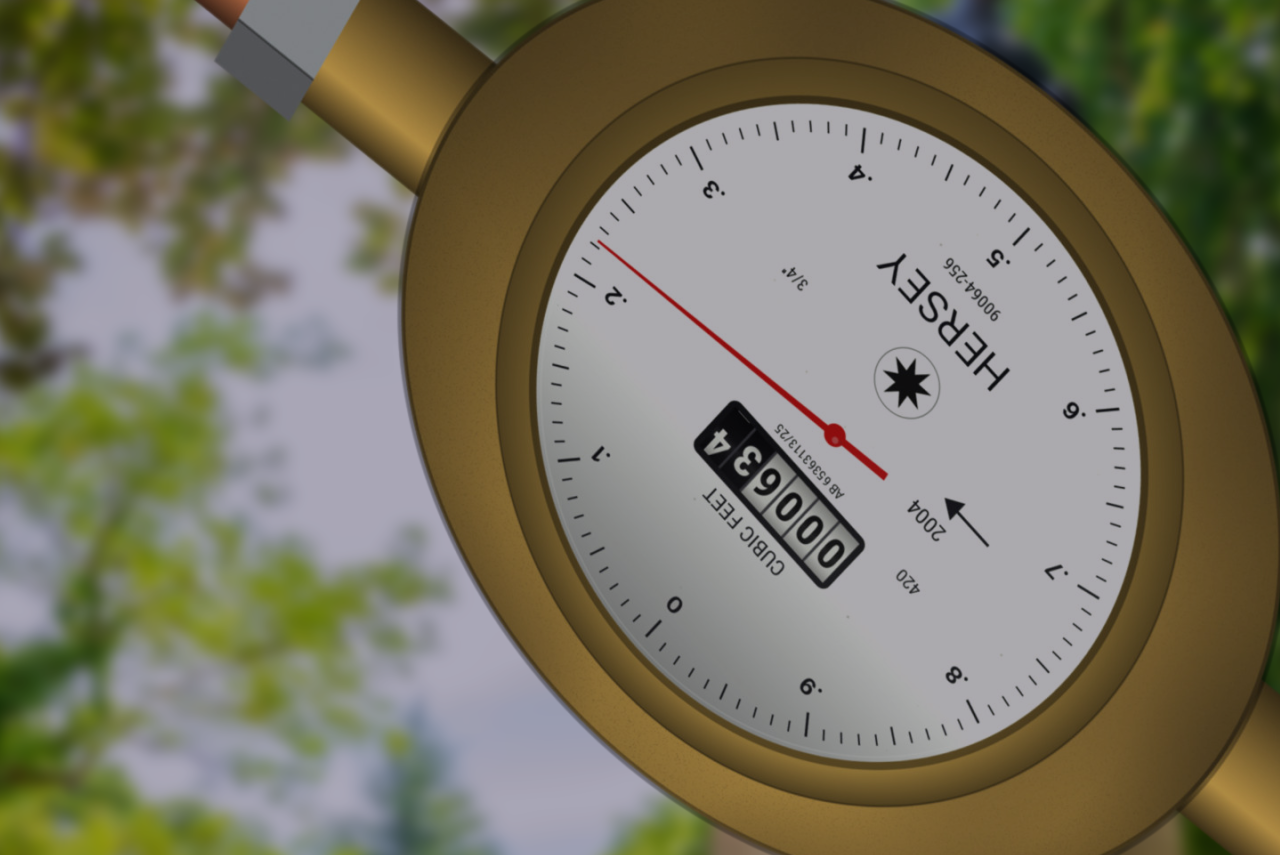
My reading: 634.22ft³
